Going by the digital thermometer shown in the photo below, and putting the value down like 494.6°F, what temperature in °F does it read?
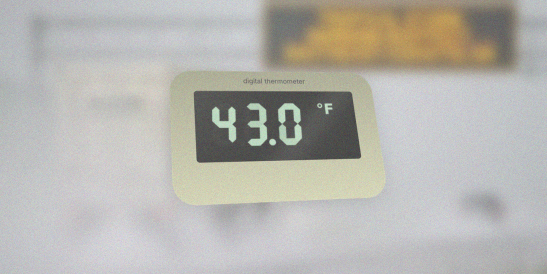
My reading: 43.0°F
